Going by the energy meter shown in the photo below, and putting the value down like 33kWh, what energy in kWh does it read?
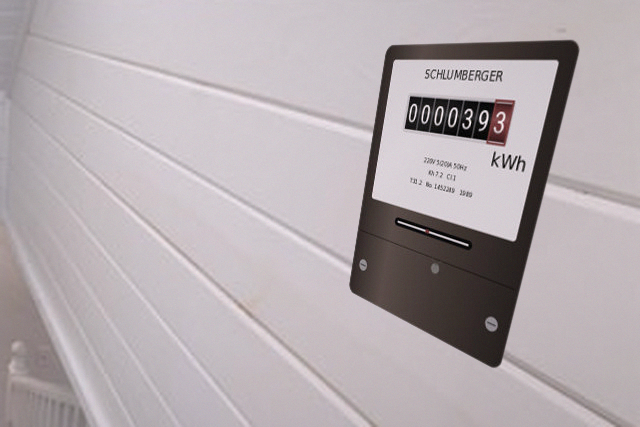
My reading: 39.3kWh
